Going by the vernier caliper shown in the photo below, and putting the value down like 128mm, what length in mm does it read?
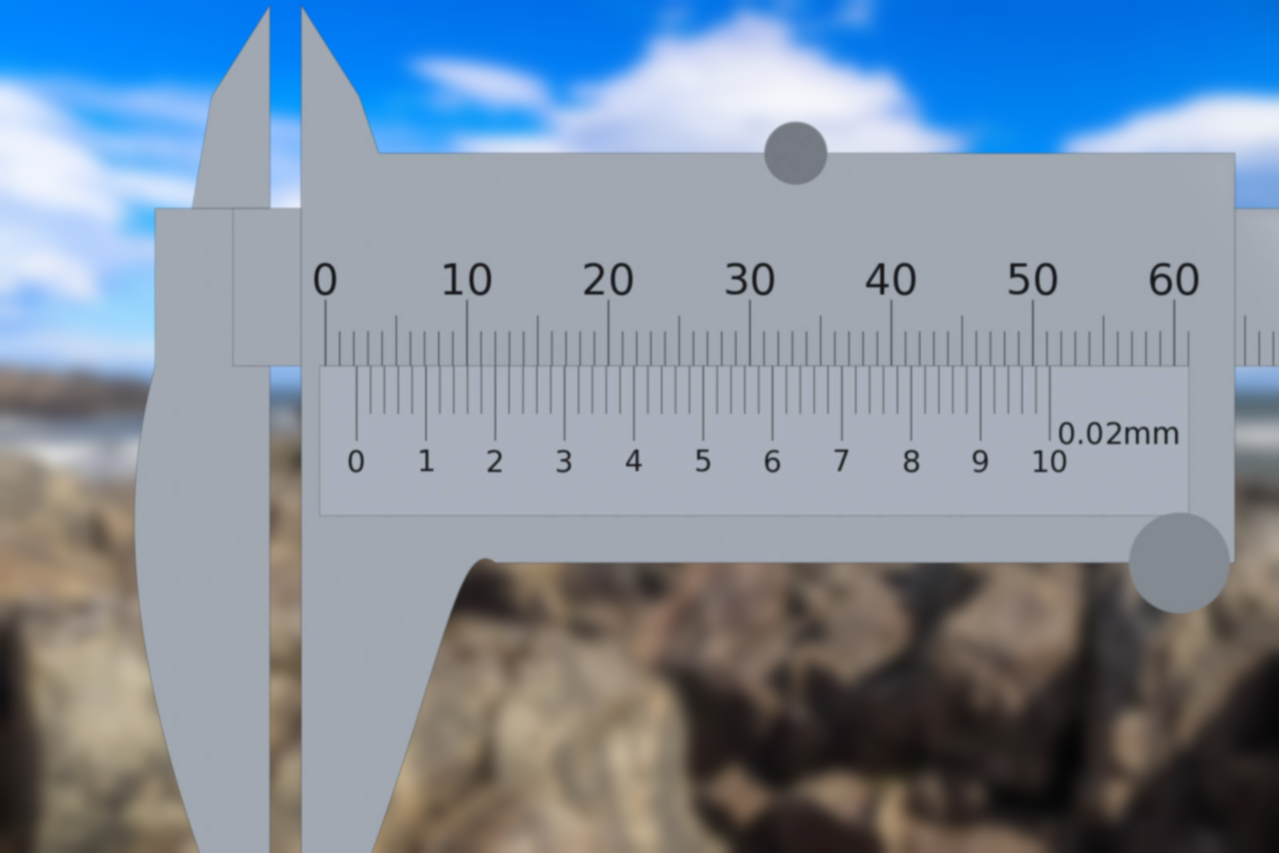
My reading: 2.2mm
